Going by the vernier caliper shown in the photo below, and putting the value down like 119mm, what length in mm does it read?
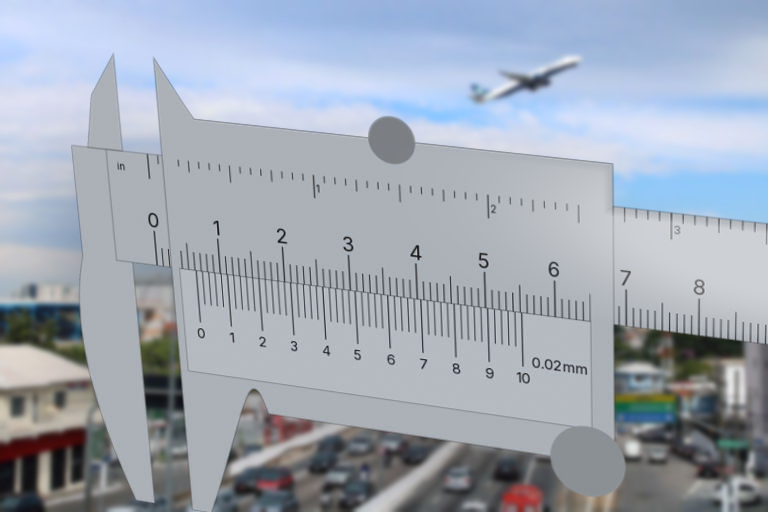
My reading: 6.2mm
